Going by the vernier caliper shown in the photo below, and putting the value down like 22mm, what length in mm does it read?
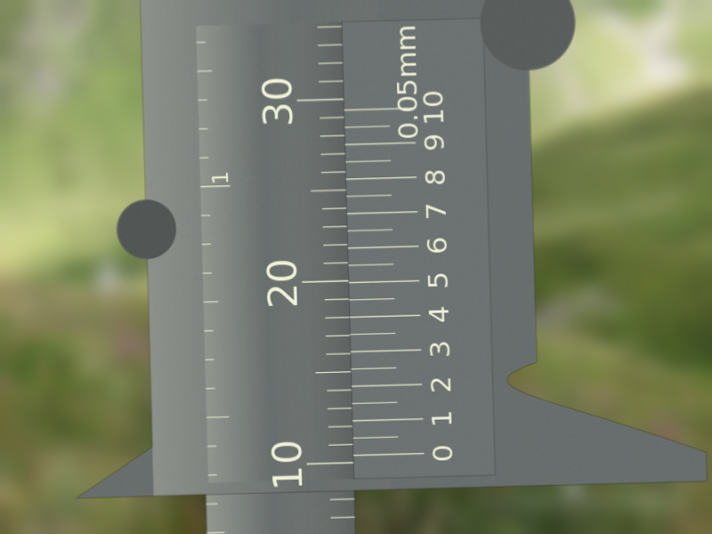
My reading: 10.4mm
